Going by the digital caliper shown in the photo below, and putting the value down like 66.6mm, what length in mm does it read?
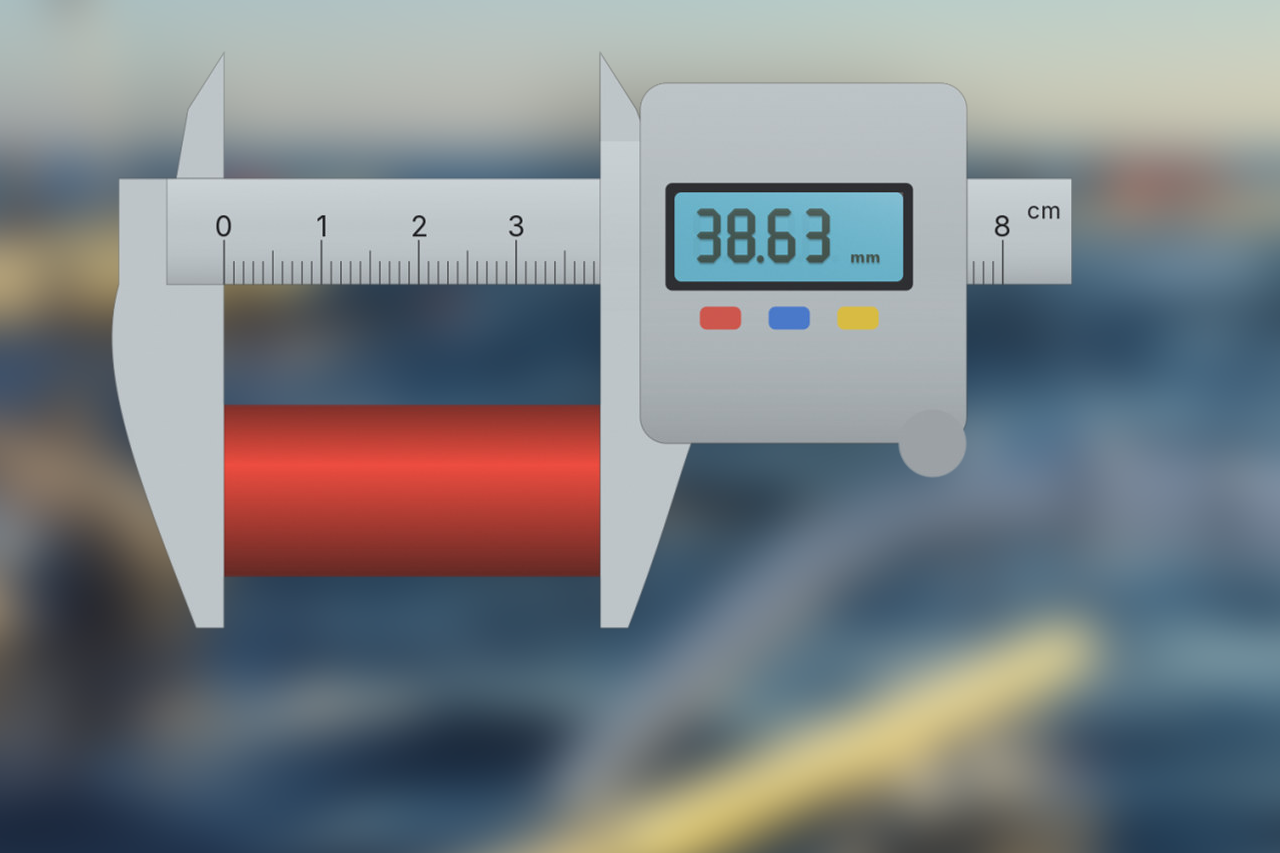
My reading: 38.63mm
